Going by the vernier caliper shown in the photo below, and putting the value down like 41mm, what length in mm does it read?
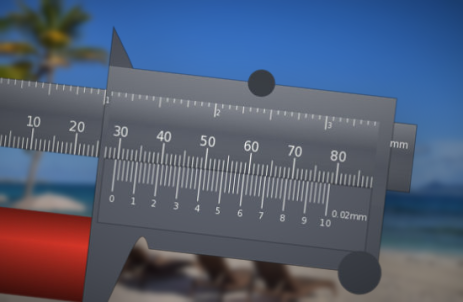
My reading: 29.5mm
